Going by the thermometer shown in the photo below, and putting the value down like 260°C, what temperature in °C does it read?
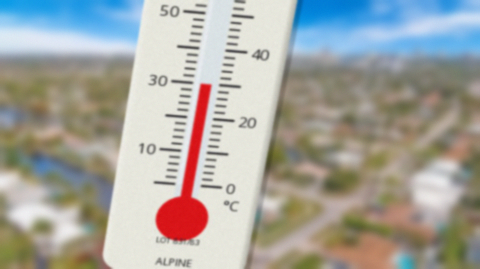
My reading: 30°C
